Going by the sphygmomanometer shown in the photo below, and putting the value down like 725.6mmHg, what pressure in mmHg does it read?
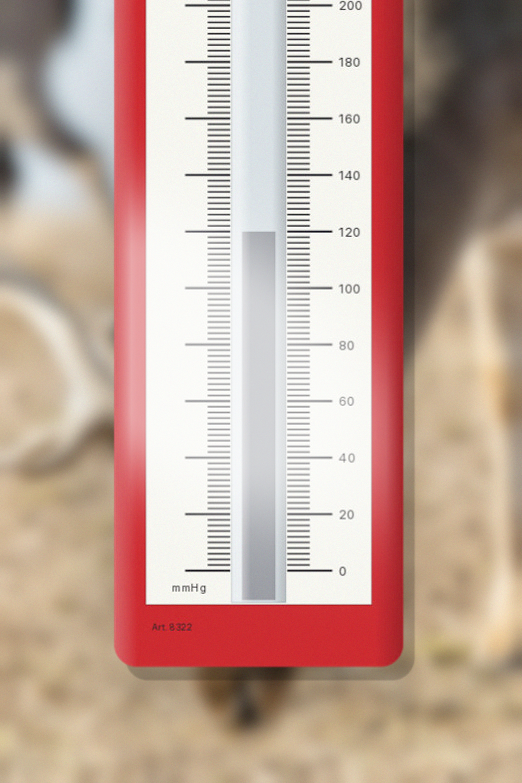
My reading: 120mmHg
